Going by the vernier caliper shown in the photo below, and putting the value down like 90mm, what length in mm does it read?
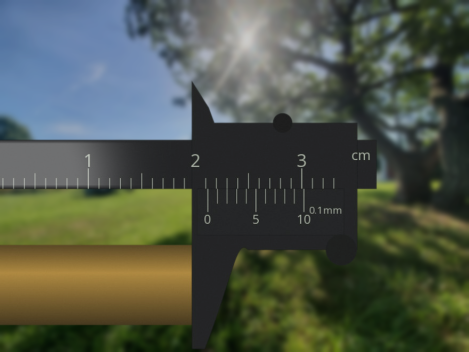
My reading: 21.2mm
